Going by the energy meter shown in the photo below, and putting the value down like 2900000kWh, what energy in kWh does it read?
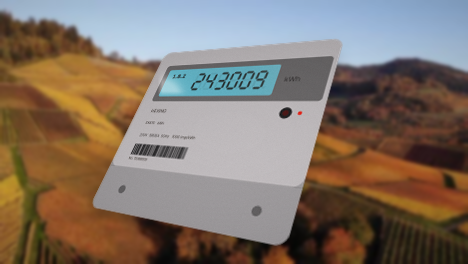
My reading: 243009kWh
